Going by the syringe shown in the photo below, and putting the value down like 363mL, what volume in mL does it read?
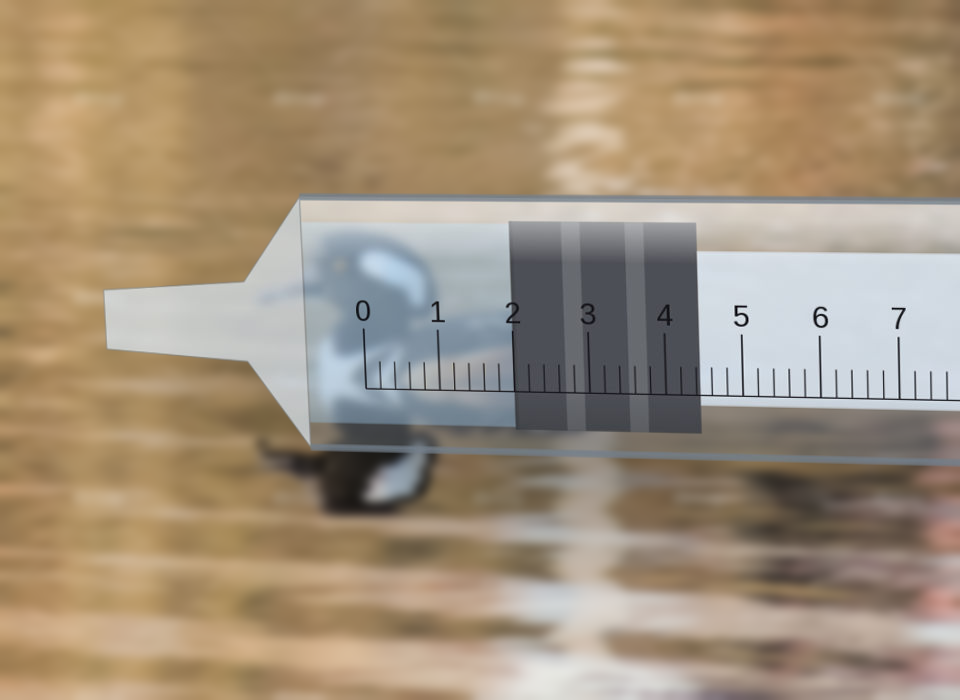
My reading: 2mL
